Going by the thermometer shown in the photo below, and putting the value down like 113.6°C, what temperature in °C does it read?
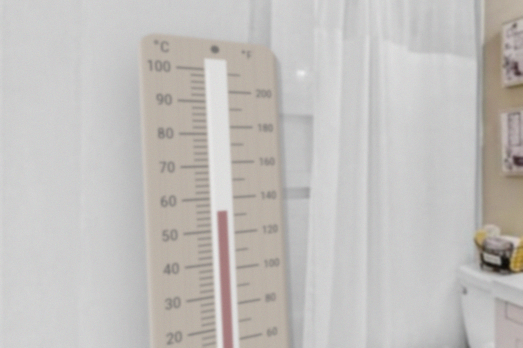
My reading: 56°C
